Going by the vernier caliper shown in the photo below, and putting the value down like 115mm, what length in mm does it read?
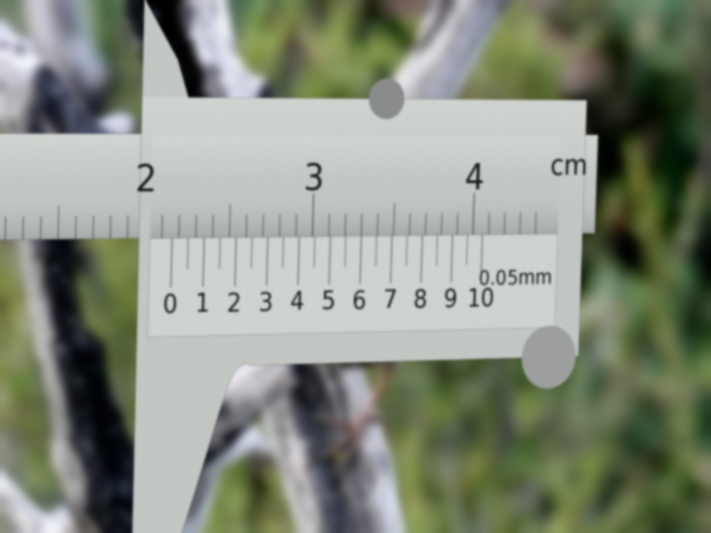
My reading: 21.6mm
